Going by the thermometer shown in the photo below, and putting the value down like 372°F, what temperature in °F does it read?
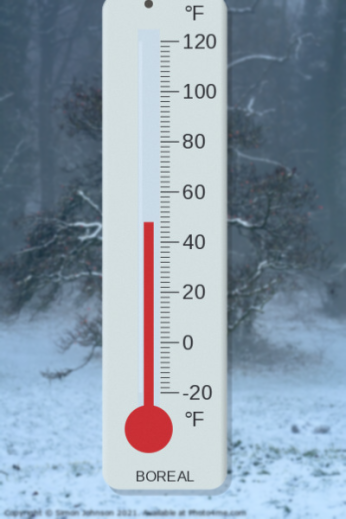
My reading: 48°F
